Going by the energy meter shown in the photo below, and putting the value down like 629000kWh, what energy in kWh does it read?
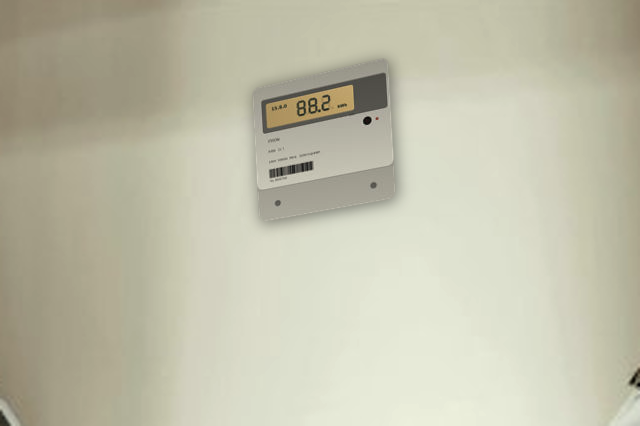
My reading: 88.2kWh
